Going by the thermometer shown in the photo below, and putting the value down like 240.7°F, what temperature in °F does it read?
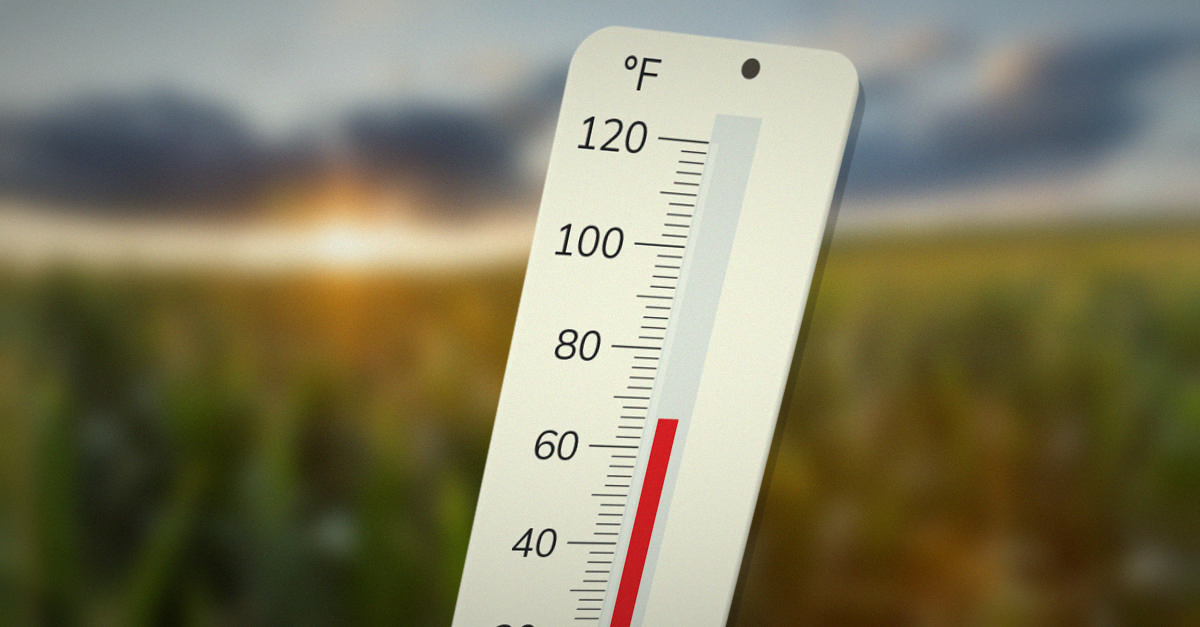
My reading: 66°F
